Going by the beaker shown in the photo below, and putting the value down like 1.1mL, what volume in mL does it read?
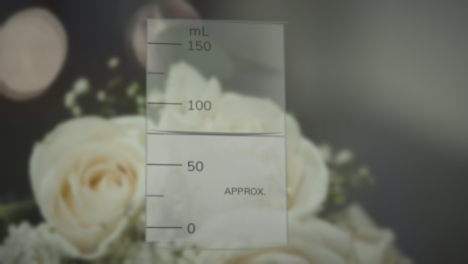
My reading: 75mL
